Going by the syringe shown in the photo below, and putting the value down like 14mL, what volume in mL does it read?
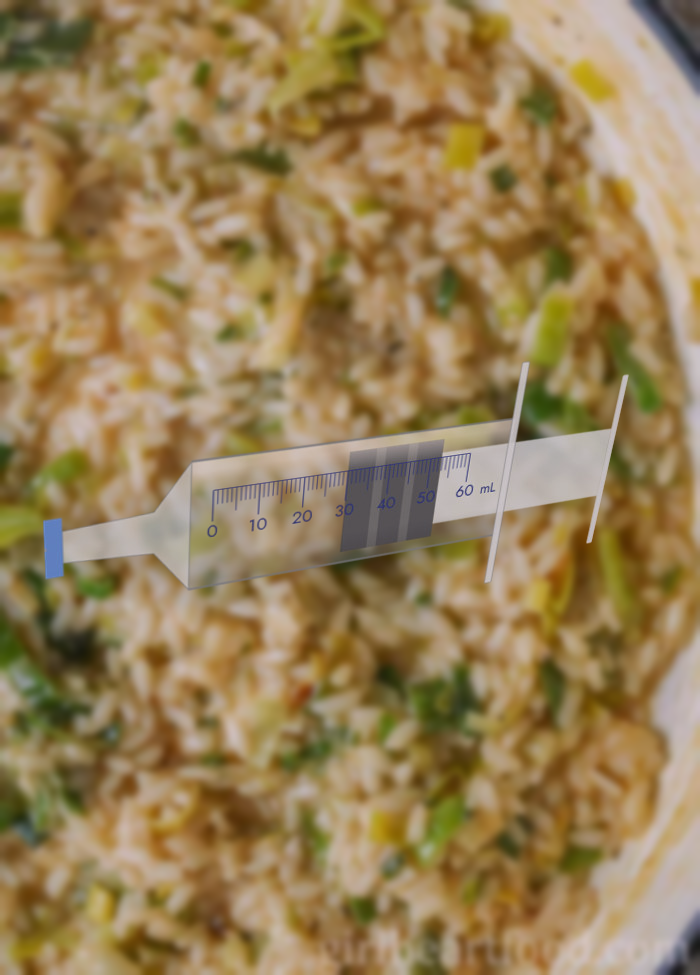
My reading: 30mL
